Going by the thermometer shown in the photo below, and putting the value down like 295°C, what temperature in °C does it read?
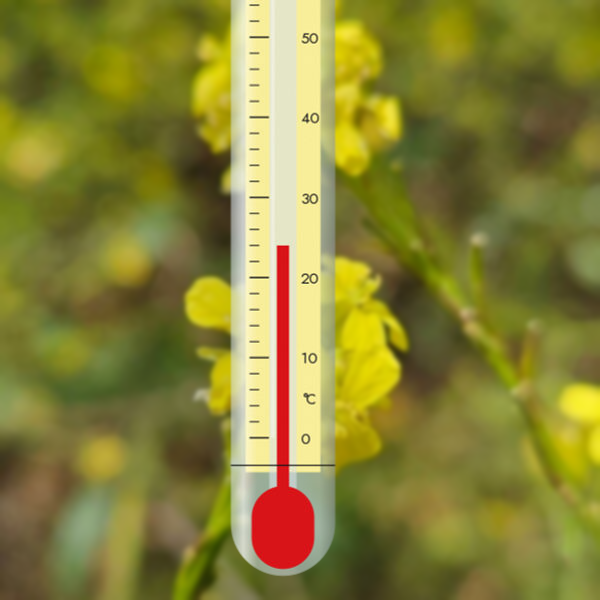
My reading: 24°C
